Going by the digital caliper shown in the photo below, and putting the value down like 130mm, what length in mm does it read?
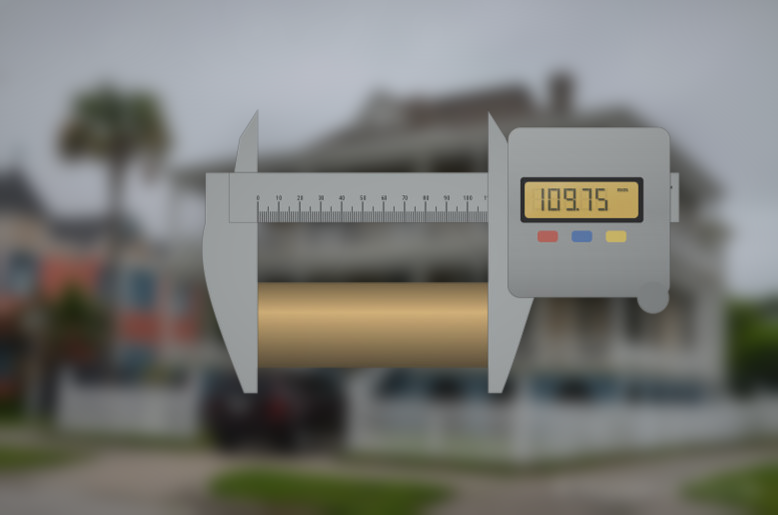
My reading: 109.75mm
